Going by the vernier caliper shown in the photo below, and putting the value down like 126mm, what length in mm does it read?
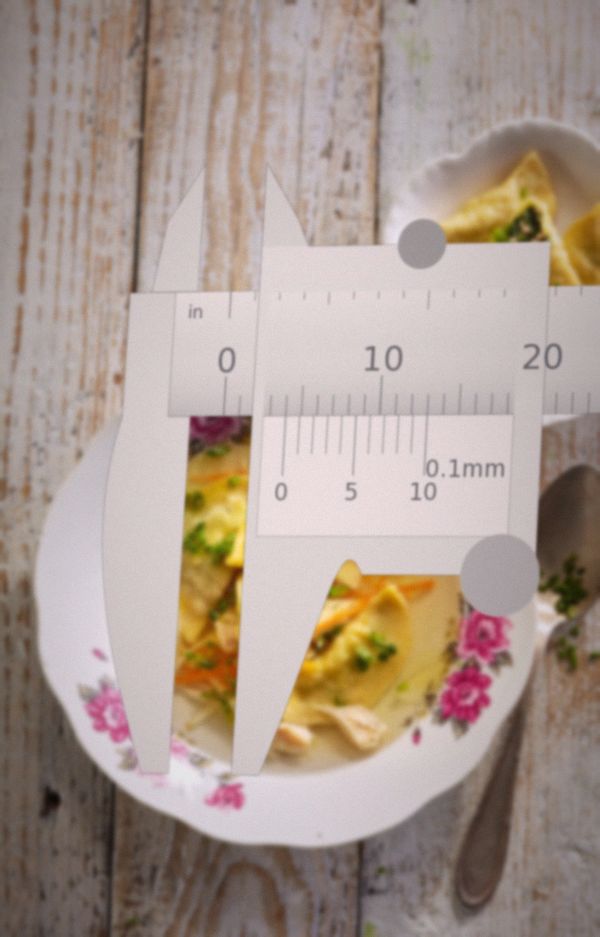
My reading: 4.0mm
